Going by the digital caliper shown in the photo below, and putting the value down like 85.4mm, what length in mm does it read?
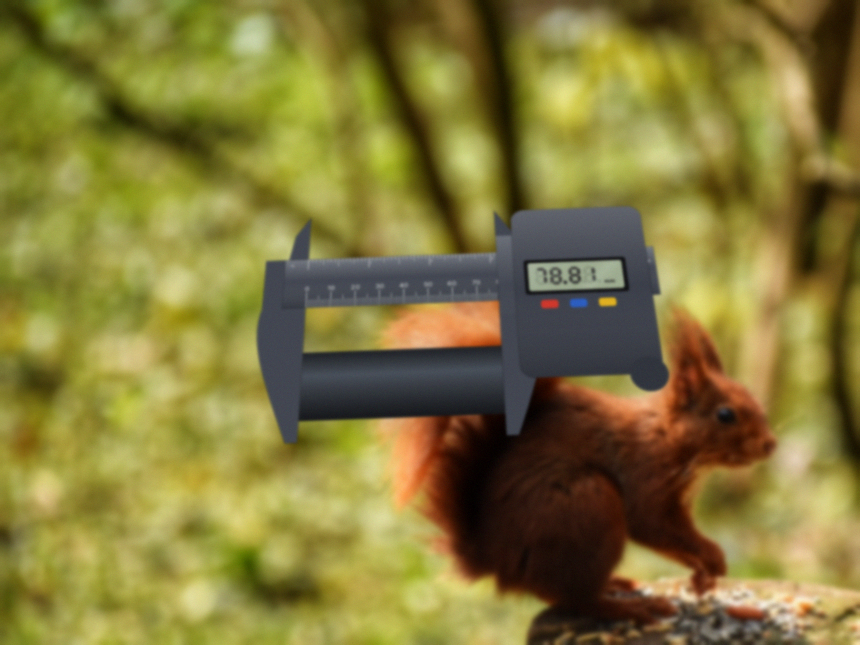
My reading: 78.81mm
